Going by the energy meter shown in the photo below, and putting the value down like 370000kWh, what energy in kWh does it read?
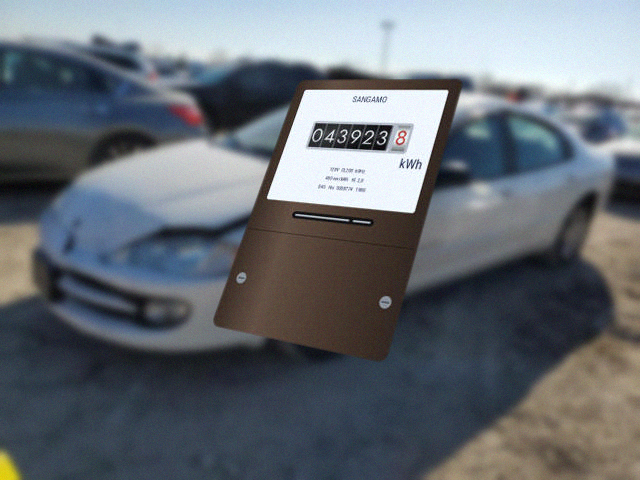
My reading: 43923.8kWh
